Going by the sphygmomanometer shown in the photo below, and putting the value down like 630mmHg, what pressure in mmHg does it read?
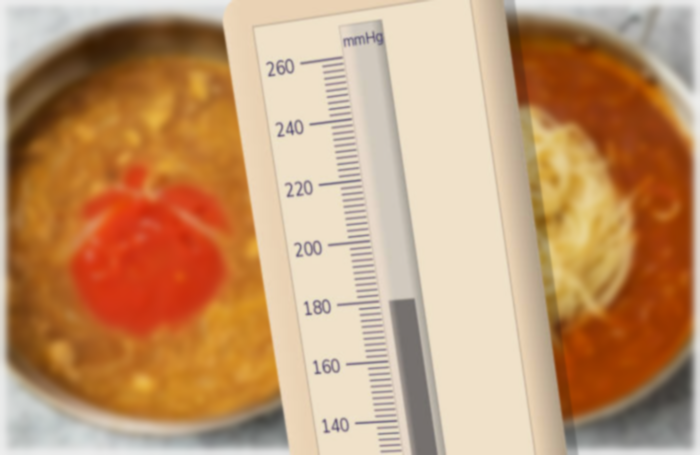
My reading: 180mmHg
